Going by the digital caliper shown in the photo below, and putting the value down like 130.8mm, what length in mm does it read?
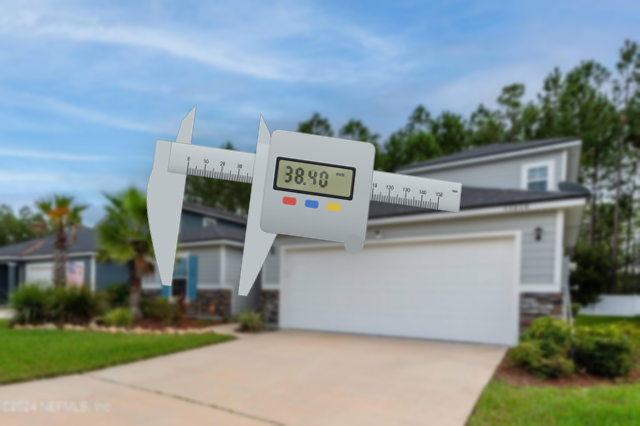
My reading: 38.40mm
